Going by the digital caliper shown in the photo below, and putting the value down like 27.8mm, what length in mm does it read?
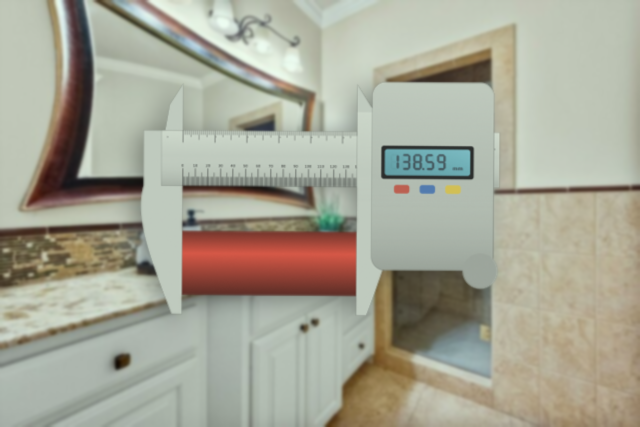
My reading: 138.59mm
